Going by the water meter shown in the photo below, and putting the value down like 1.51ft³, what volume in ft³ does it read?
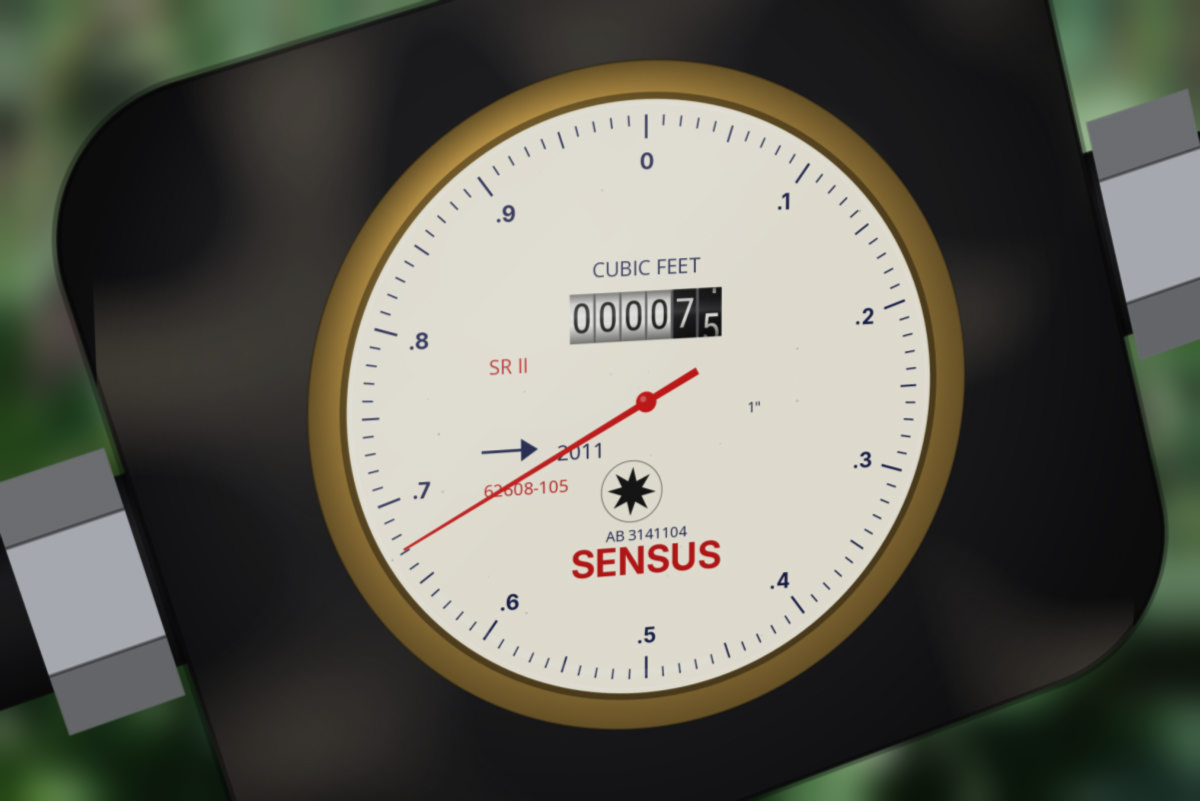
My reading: 74.67ft³
